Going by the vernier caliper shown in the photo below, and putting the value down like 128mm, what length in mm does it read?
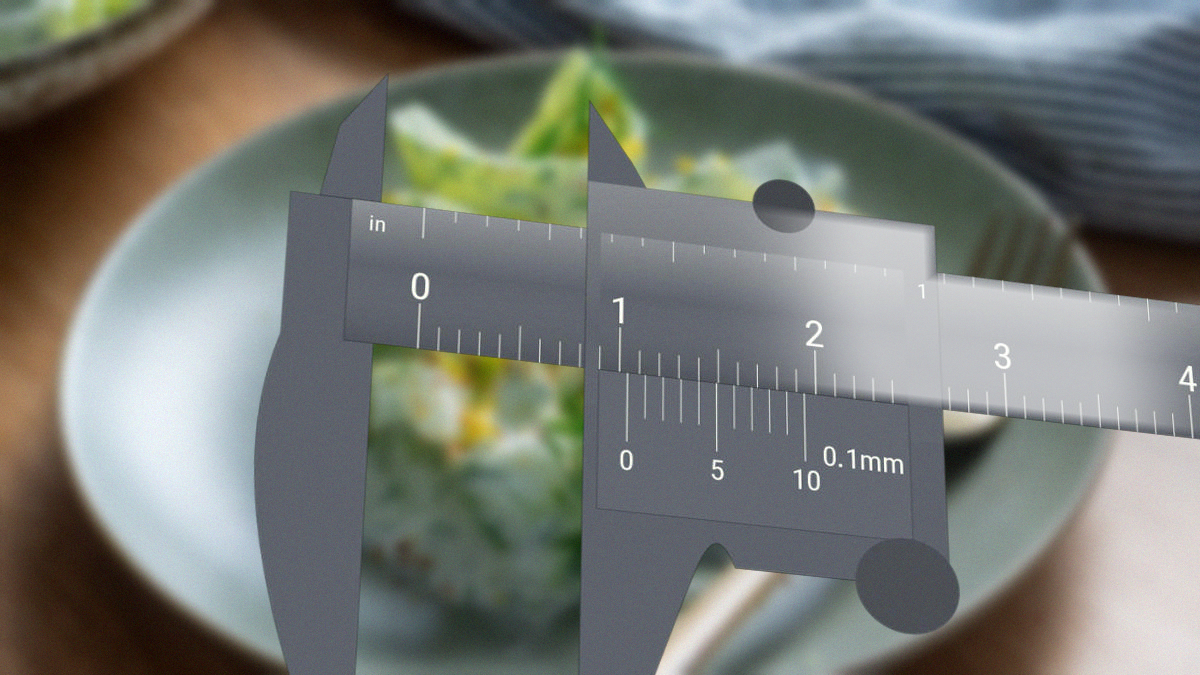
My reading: 10.4mm
